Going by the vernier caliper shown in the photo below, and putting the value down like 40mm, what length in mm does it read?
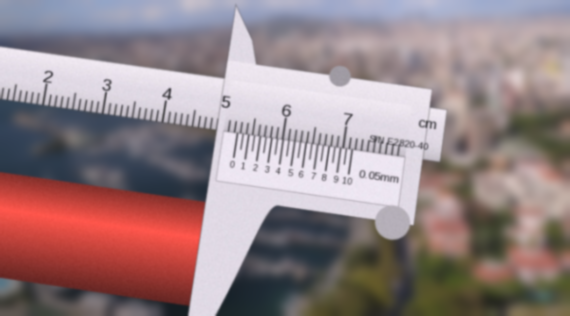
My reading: 52.5mm
